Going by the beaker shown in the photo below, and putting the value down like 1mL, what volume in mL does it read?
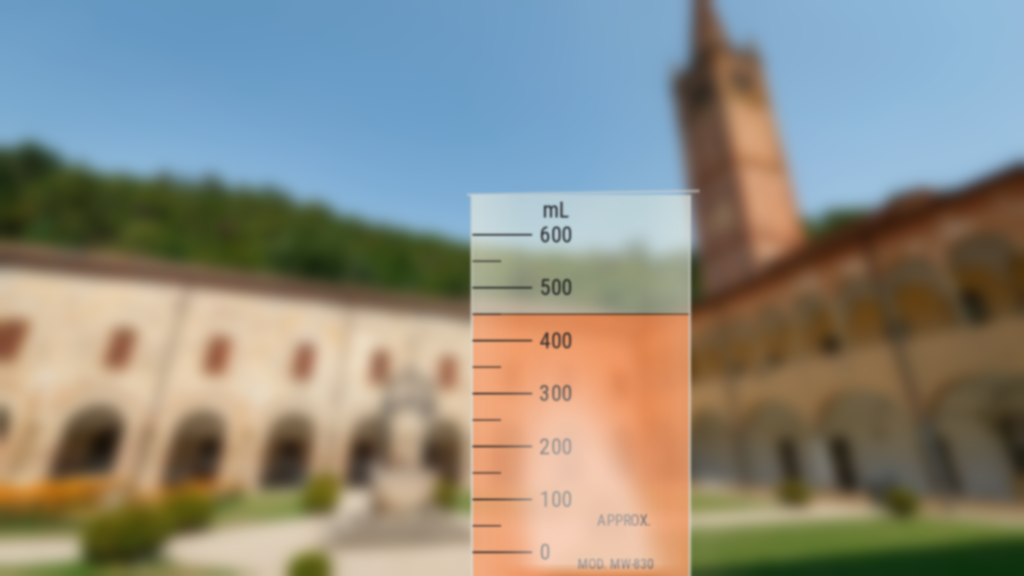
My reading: 450mL
